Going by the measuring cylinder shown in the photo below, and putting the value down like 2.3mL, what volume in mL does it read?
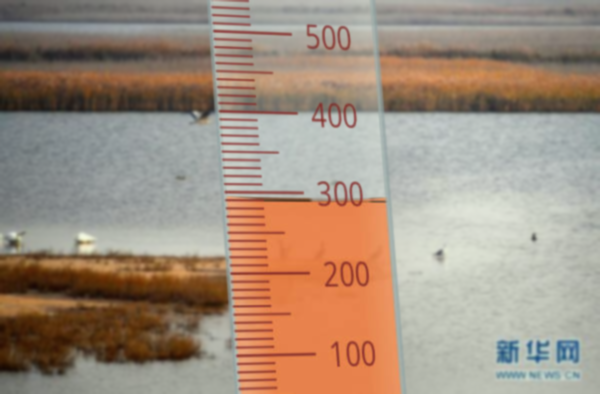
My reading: 290mL
